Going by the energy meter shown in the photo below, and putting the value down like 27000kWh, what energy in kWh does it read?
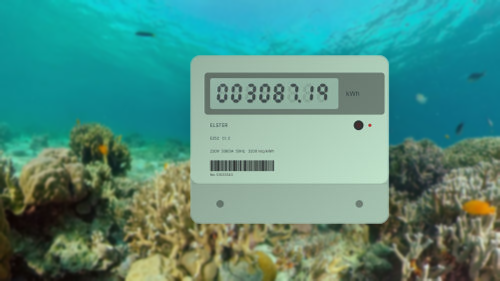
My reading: 3087.19kWh
